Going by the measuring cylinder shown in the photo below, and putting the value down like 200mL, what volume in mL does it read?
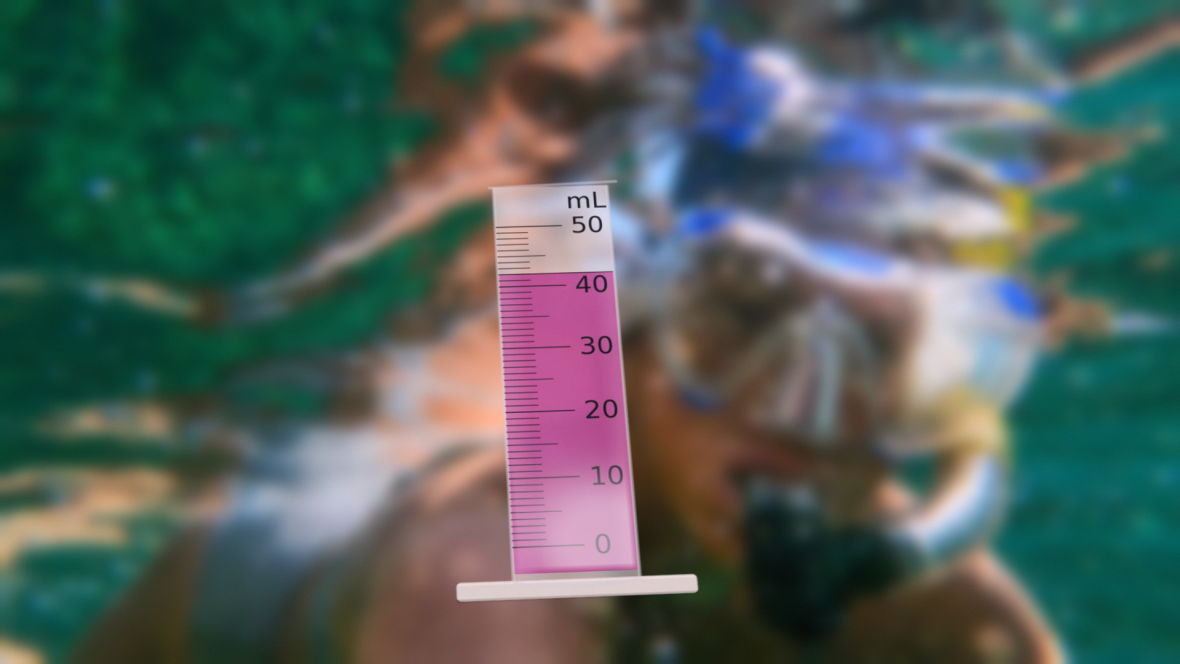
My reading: 42mL
